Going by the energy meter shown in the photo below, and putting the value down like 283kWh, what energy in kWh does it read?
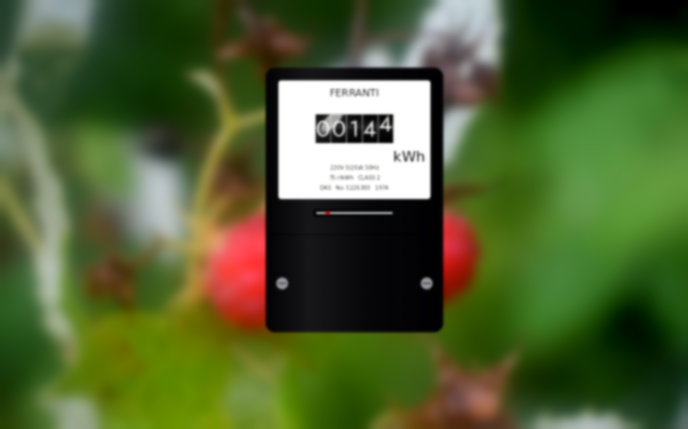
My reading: 144kWh
